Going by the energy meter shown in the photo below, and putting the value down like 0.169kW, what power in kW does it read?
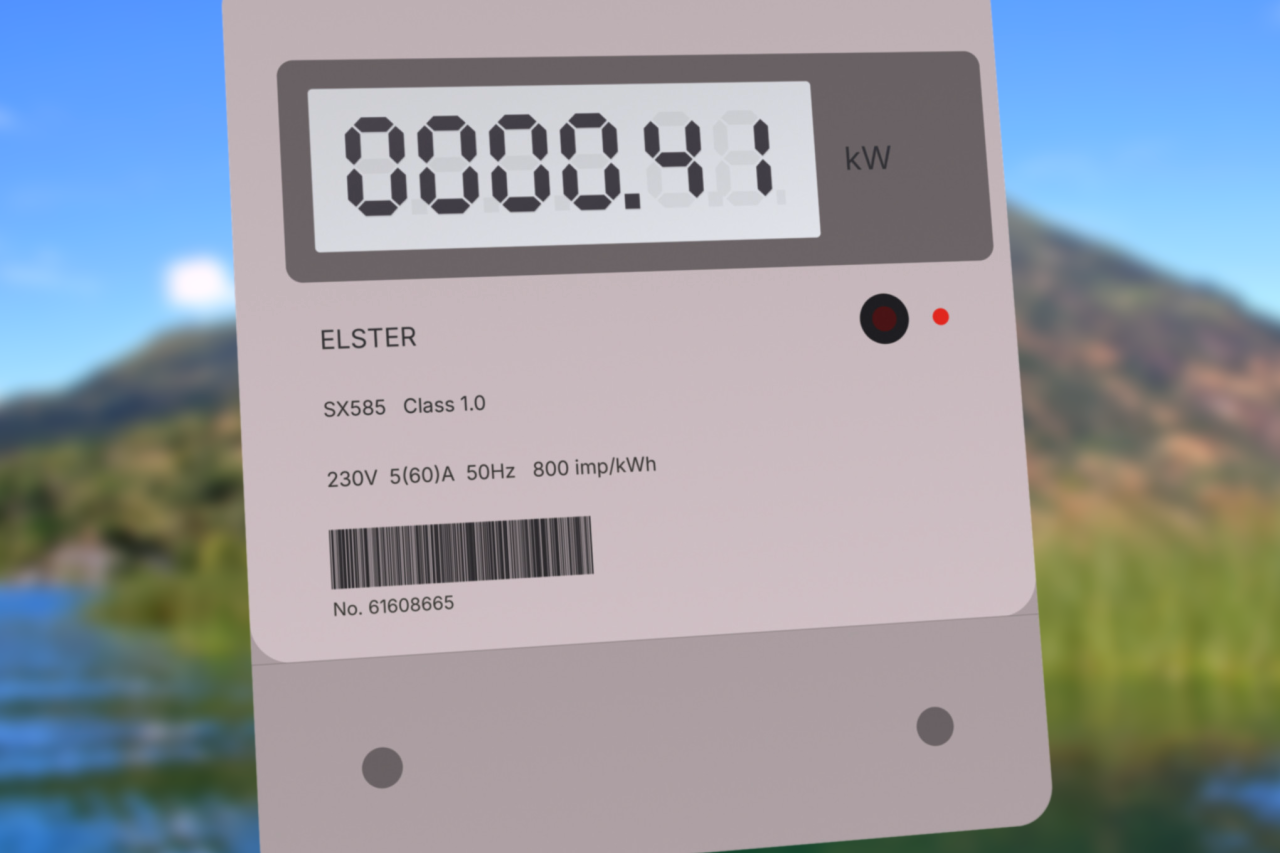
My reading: 0.41kW
